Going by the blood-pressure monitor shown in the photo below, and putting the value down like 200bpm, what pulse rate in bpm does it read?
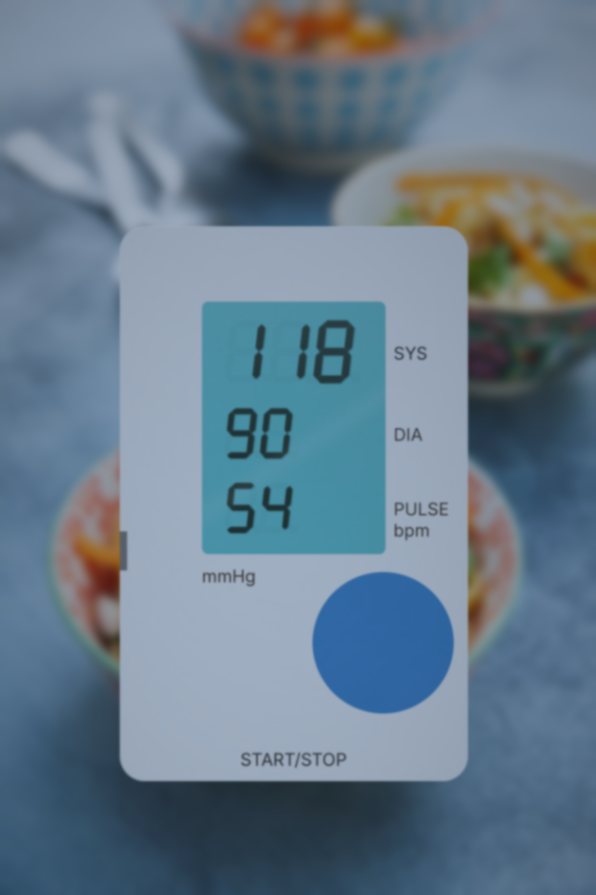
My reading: 54bpm
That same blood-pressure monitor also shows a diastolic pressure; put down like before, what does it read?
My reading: 90mmHg
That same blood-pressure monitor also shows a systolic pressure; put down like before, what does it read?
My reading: 118mmHg
